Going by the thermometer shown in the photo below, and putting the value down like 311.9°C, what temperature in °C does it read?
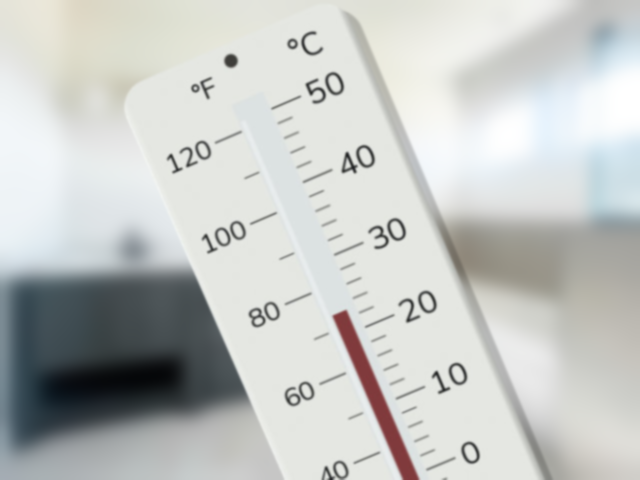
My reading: 23°C
